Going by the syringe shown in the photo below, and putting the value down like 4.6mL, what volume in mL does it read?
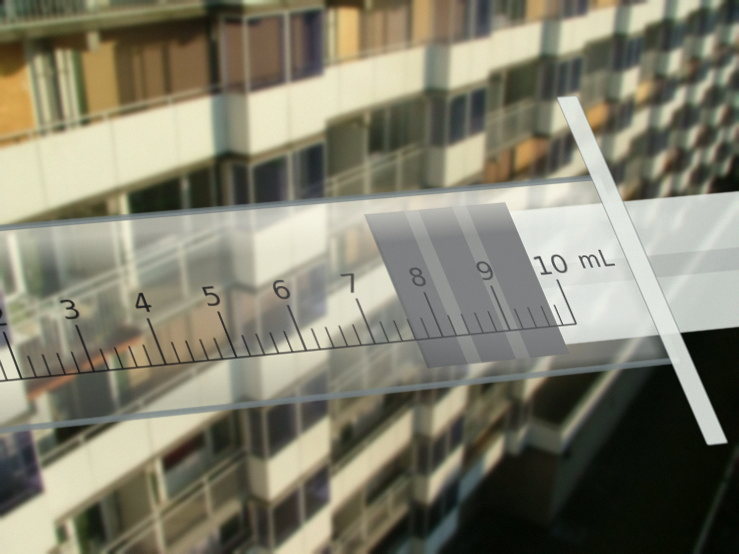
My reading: 7.6mL
